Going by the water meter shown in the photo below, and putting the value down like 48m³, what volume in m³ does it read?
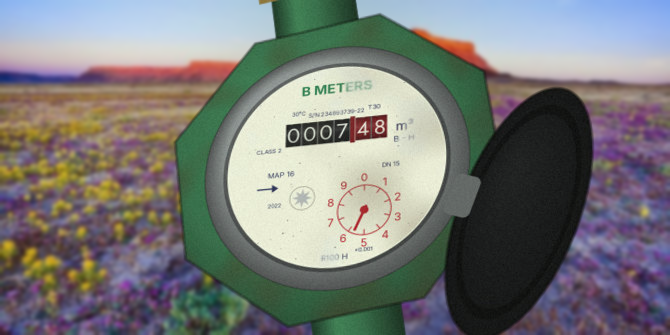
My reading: 7.485m³
